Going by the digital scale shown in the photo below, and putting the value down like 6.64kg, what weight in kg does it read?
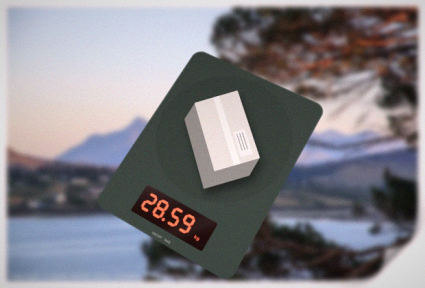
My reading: 28.59kg
